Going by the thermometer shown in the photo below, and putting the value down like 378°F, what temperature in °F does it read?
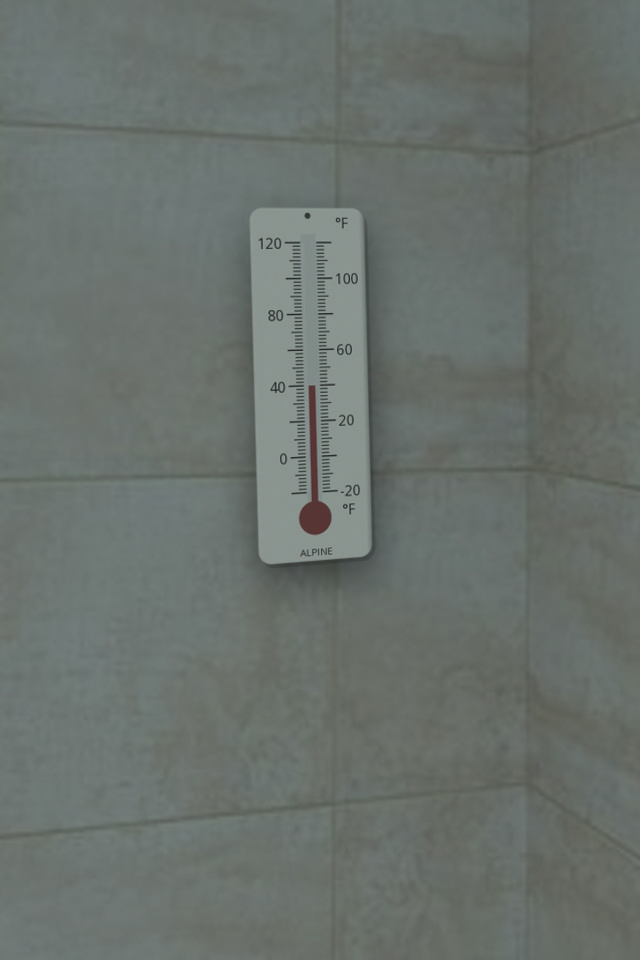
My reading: 40°F
